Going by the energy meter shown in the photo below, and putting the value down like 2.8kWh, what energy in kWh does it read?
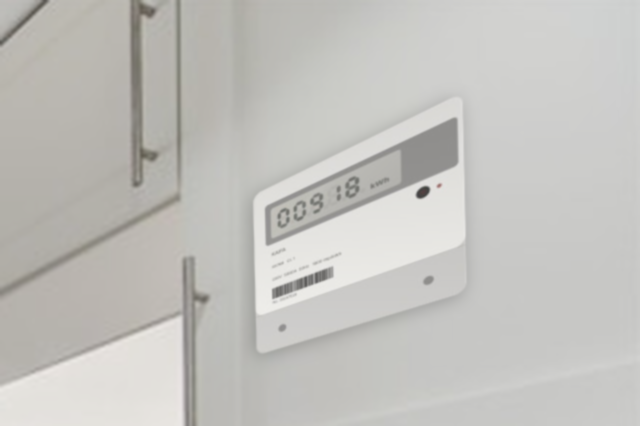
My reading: 918kWh
